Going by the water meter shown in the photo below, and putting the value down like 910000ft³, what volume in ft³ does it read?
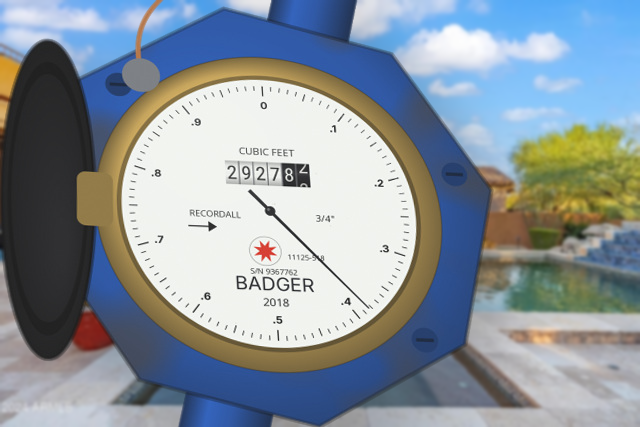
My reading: 292782.38ft³
